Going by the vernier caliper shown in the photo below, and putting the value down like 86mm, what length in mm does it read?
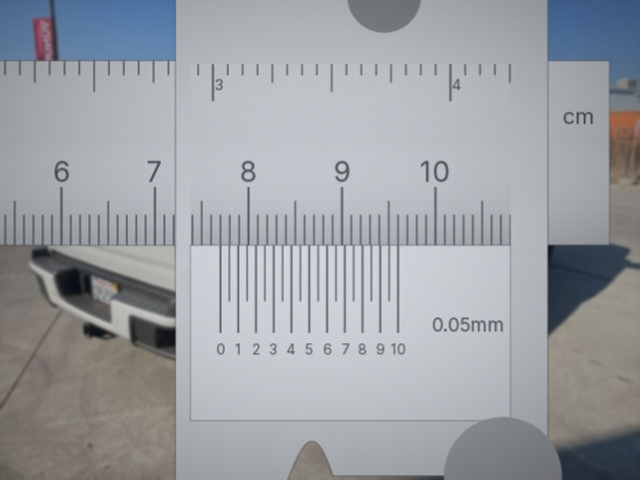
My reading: 77.0mm
